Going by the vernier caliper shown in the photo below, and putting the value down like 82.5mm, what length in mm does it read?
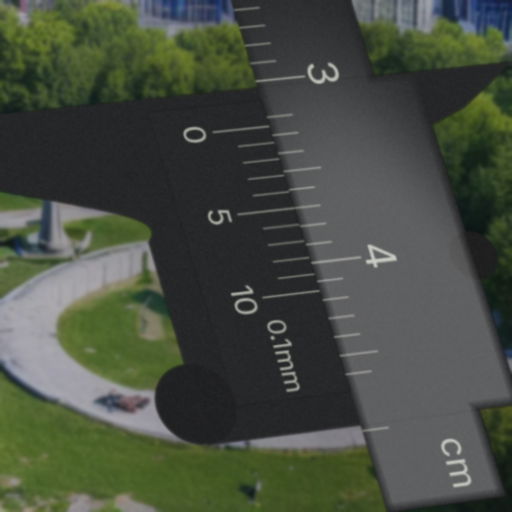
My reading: 32.5mm
